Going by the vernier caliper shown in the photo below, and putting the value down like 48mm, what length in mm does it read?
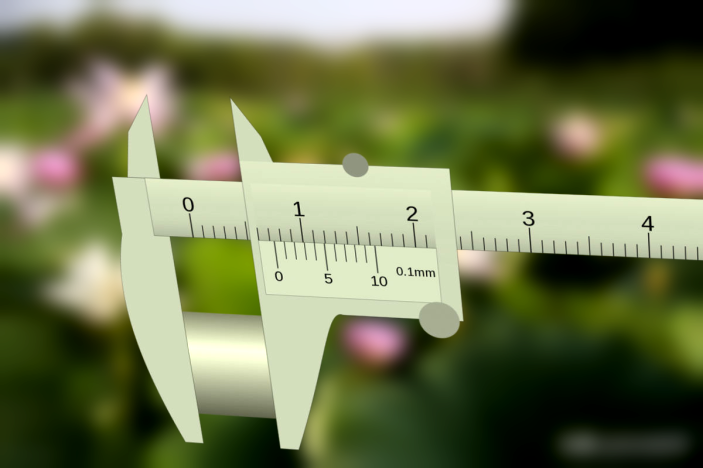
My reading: 7.4mm
